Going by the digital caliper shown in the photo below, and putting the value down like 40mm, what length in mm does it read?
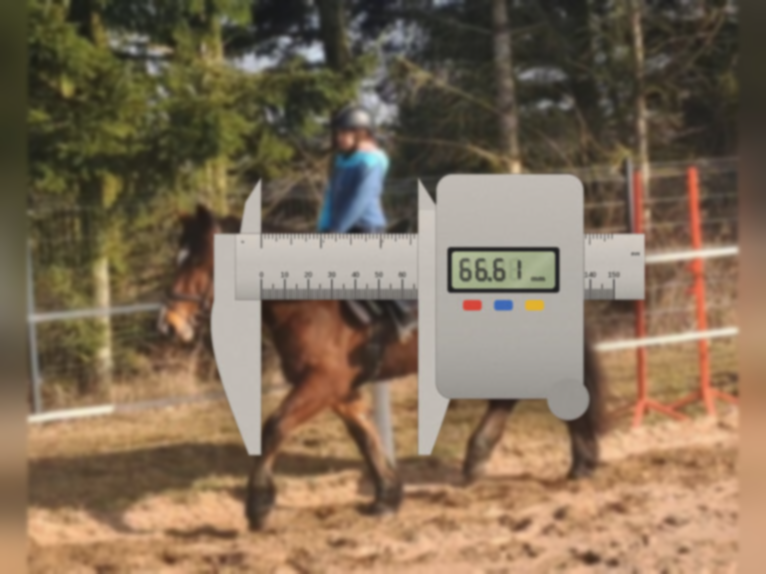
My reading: 66.61mm
